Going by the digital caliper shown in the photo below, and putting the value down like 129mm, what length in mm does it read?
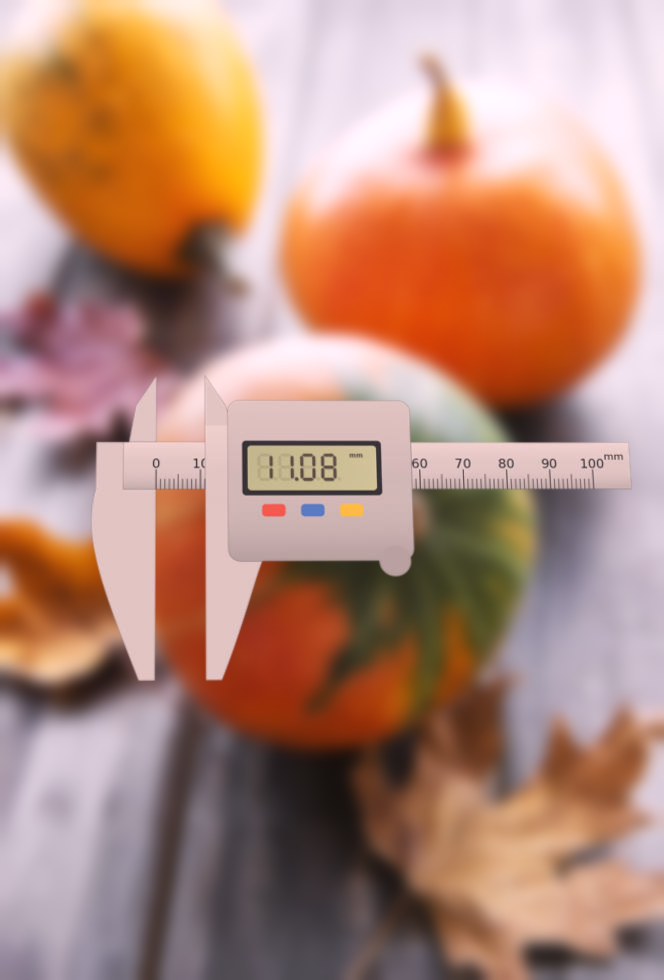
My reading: 11.08mm
